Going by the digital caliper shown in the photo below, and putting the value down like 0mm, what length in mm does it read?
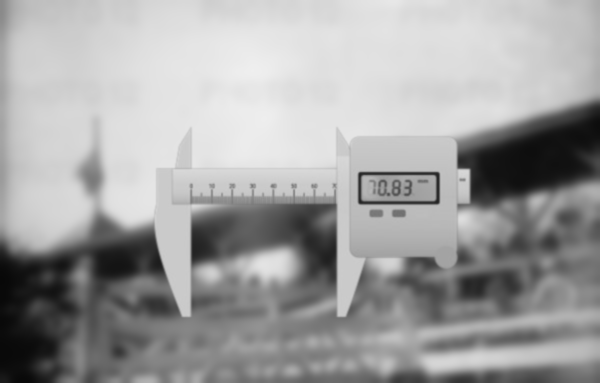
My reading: 70.83mm
